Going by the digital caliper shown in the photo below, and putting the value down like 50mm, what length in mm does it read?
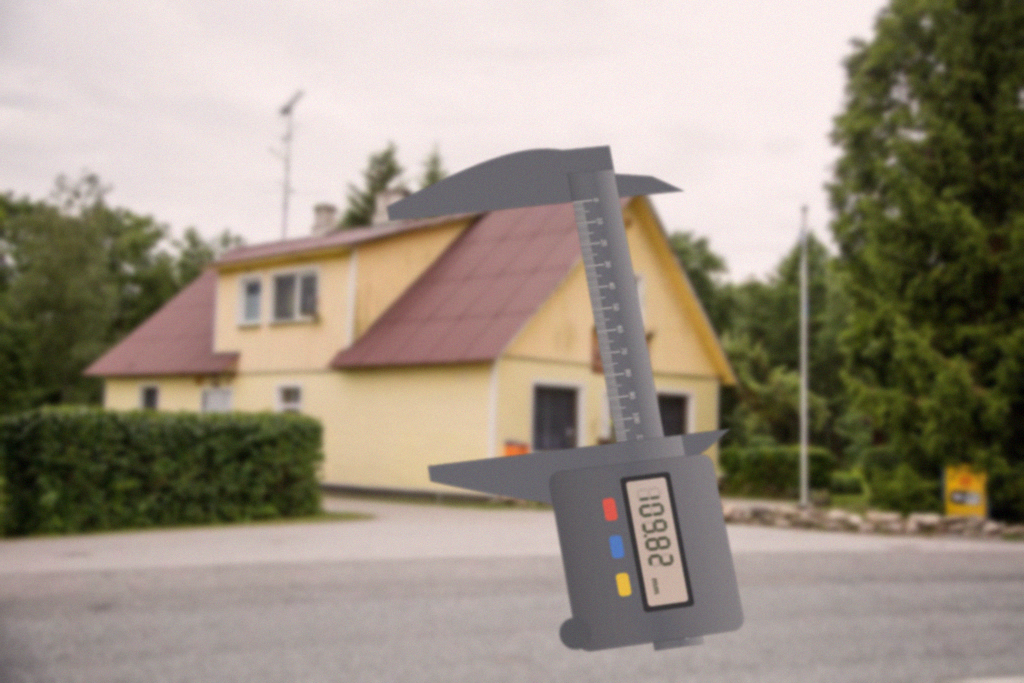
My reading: 109.82mm
